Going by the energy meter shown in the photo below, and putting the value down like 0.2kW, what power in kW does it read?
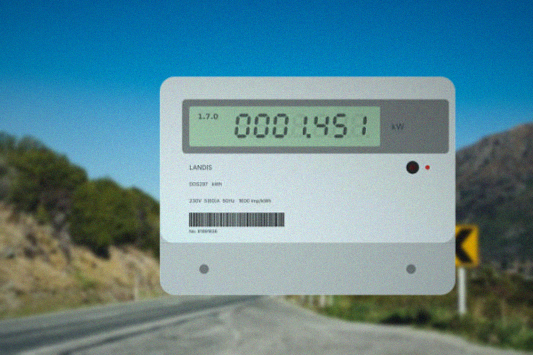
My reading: 1.451kW
